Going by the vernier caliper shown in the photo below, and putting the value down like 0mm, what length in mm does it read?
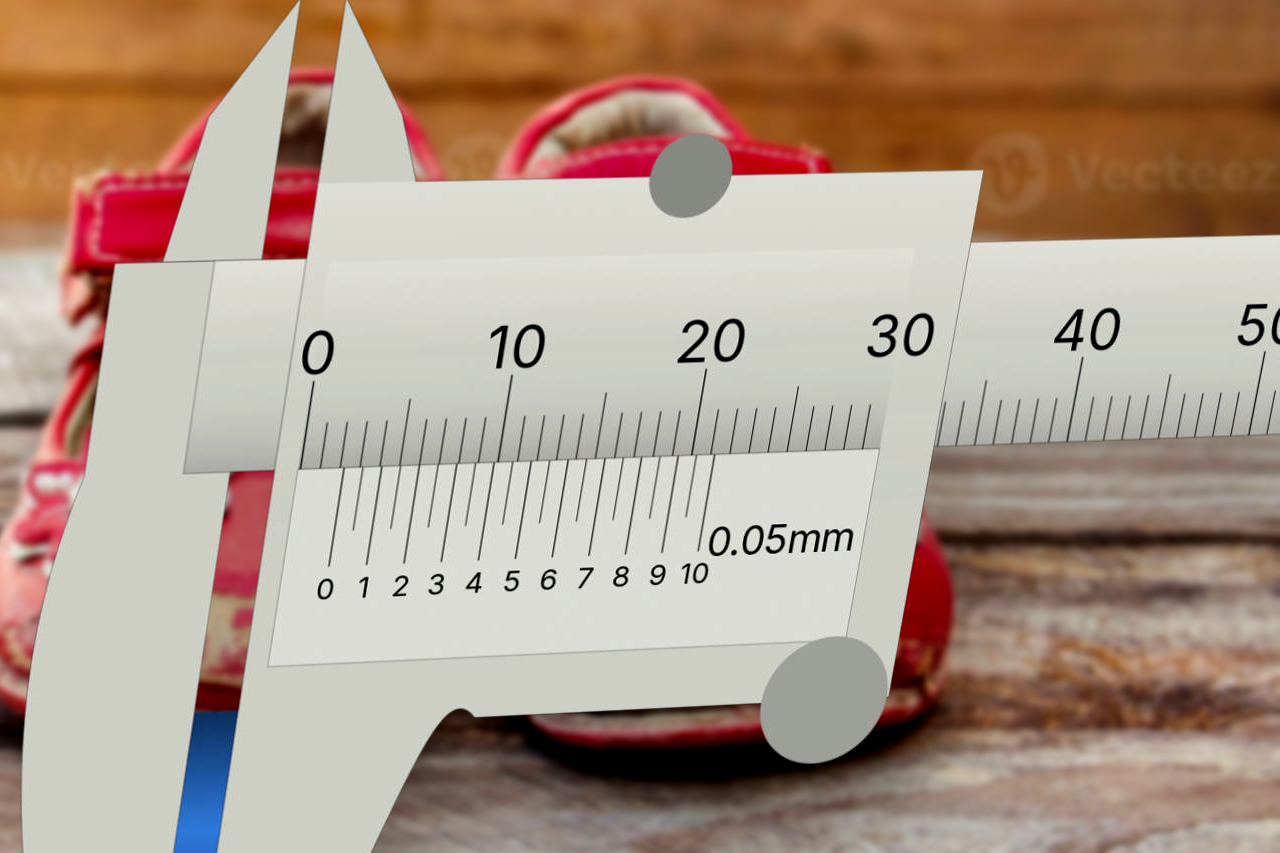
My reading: 2.2mm
